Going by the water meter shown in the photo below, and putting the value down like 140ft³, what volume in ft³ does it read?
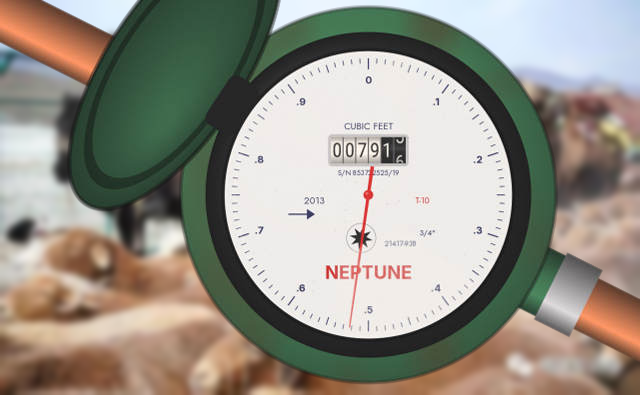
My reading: 7915.52ft³
